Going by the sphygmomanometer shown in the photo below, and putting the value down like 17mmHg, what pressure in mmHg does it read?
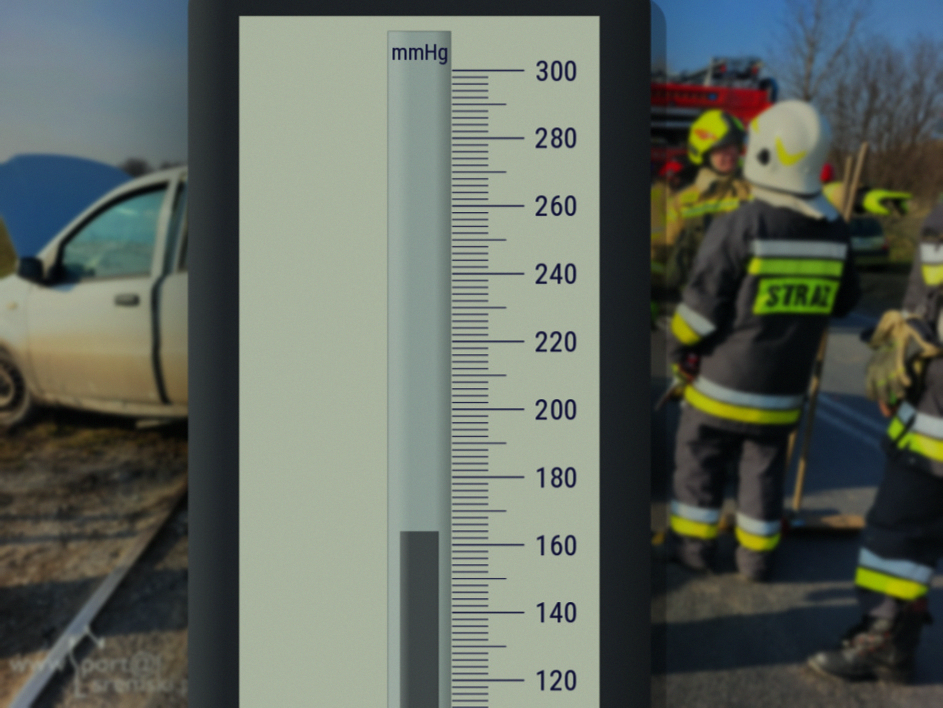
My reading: 164mmHg
